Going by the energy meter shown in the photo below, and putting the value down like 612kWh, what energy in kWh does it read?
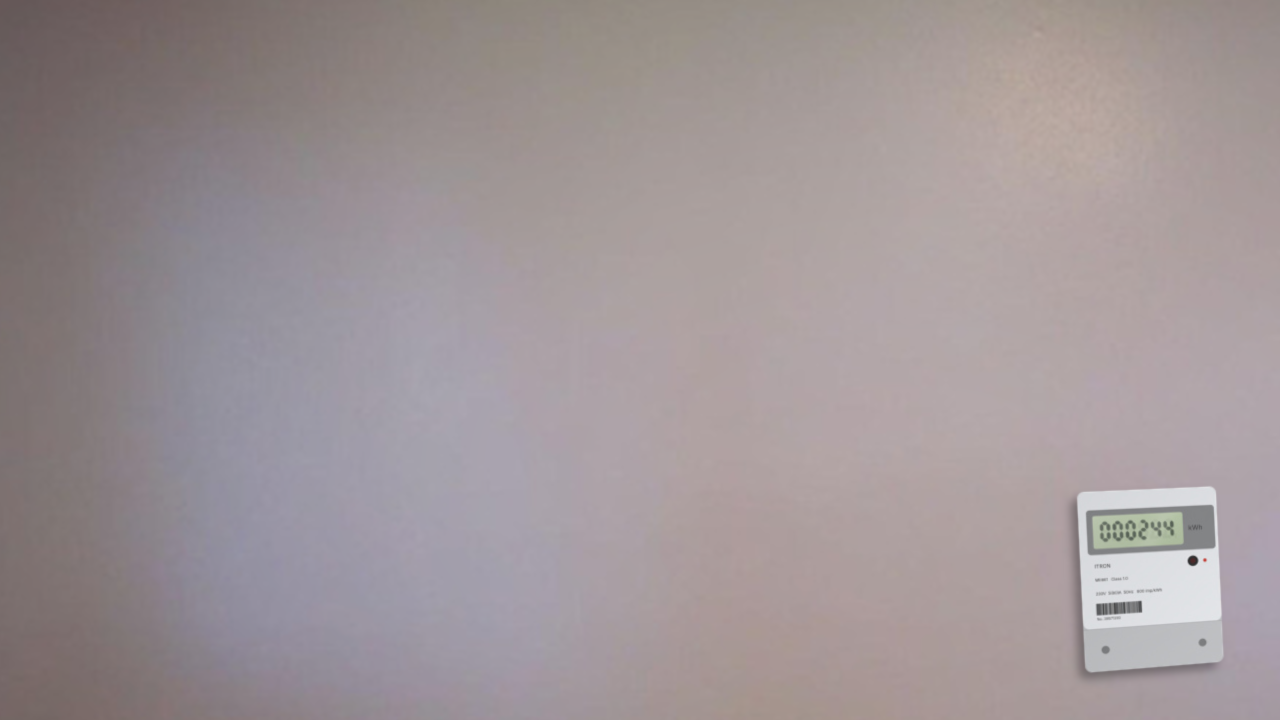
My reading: 244kWh
